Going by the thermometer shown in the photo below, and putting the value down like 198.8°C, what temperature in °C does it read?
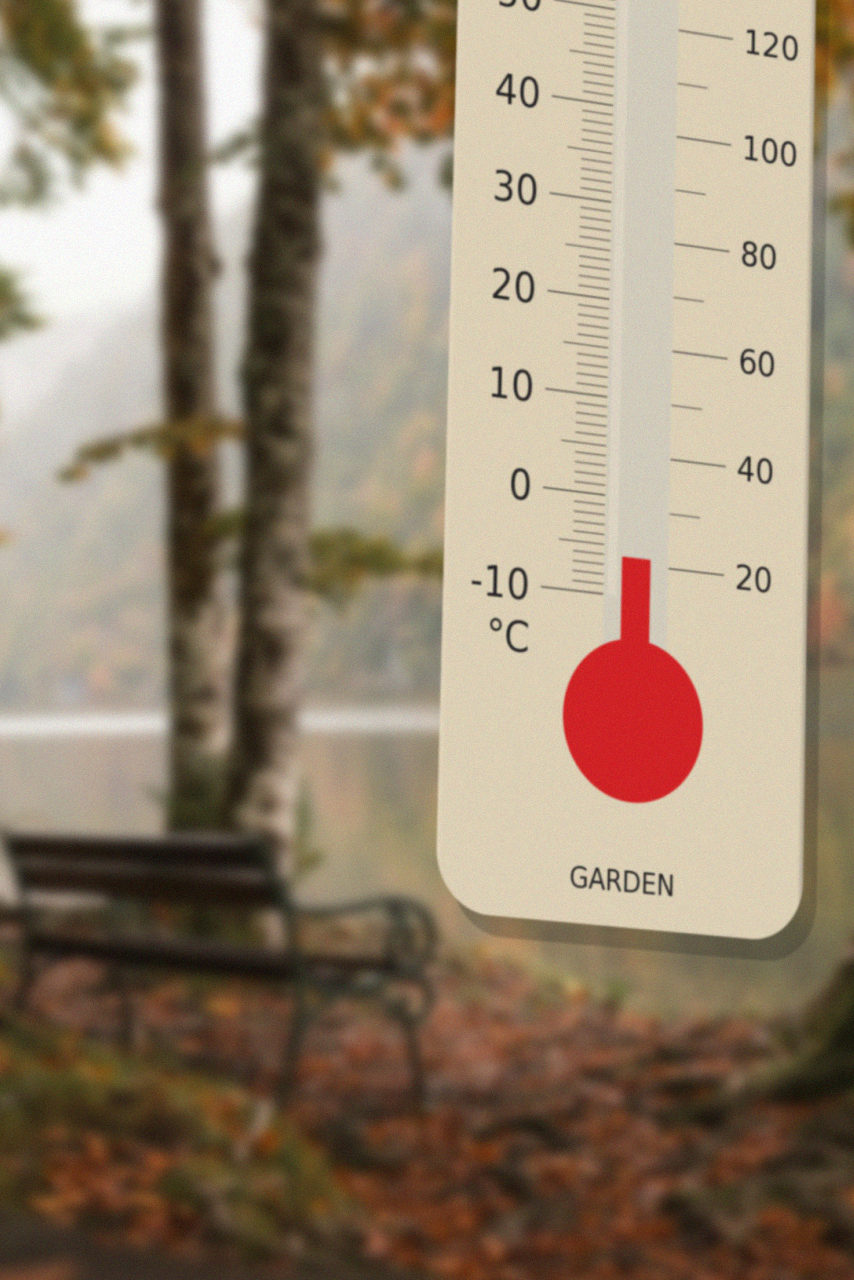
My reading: -6°C
